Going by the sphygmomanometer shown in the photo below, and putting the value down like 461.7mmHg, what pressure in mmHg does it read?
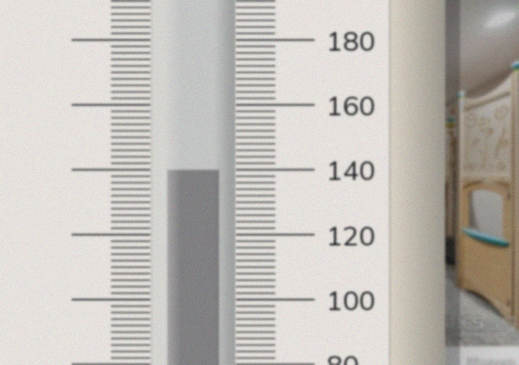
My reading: 140mmHg
